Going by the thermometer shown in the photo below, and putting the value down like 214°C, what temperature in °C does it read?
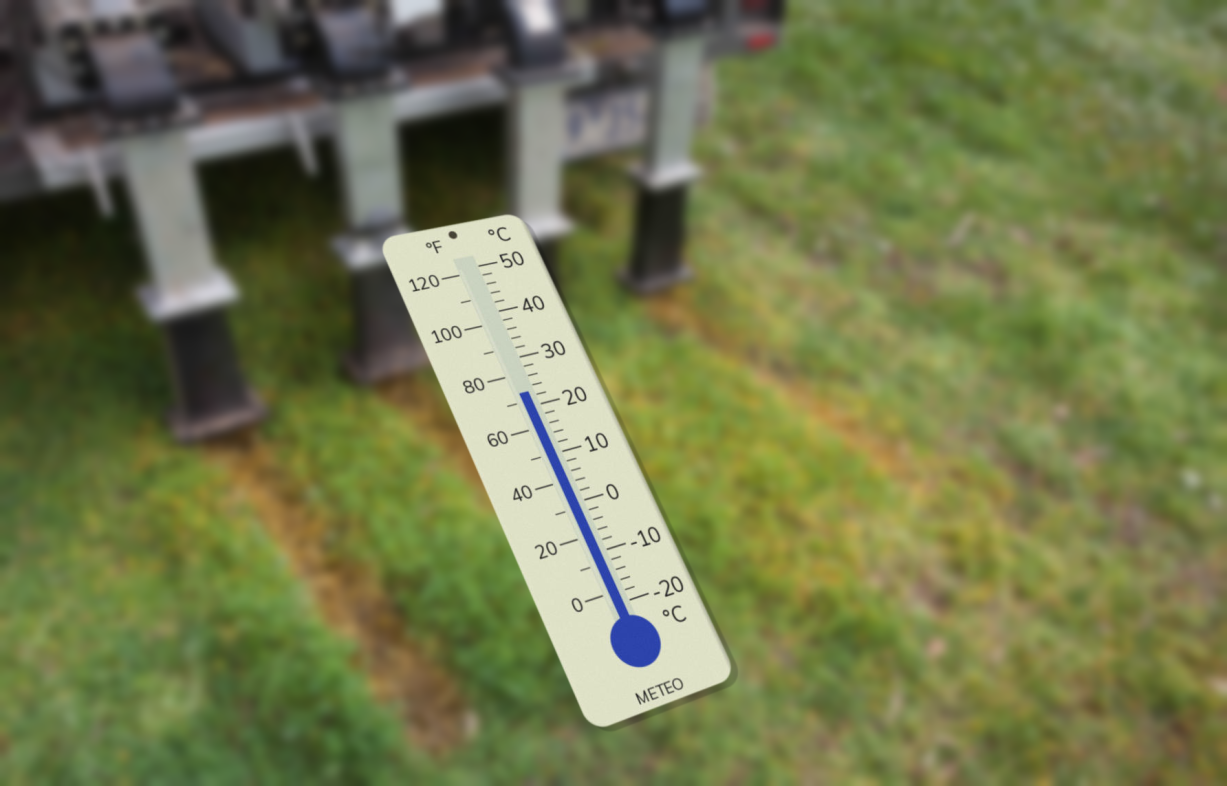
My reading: 23°C
